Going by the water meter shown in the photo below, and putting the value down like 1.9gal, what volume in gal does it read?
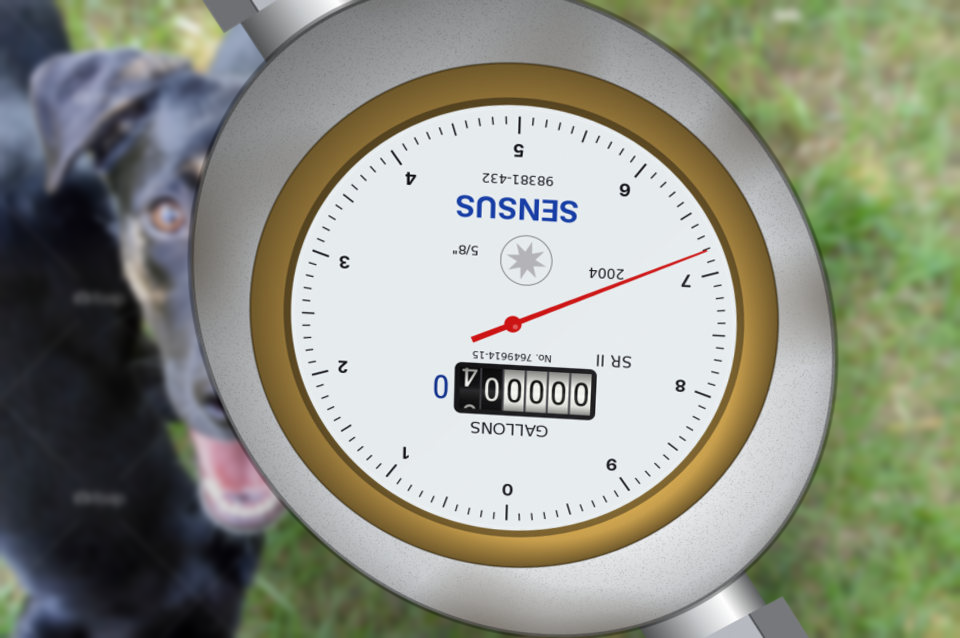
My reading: 36.8gal
